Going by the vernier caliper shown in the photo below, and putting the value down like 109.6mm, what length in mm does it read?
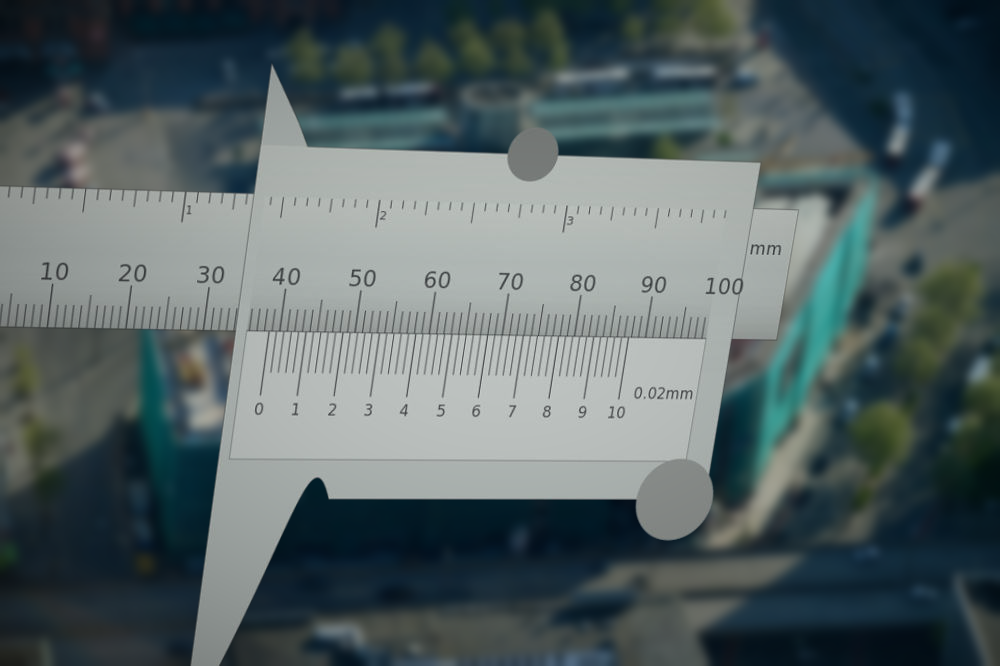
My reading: 38.6mm
